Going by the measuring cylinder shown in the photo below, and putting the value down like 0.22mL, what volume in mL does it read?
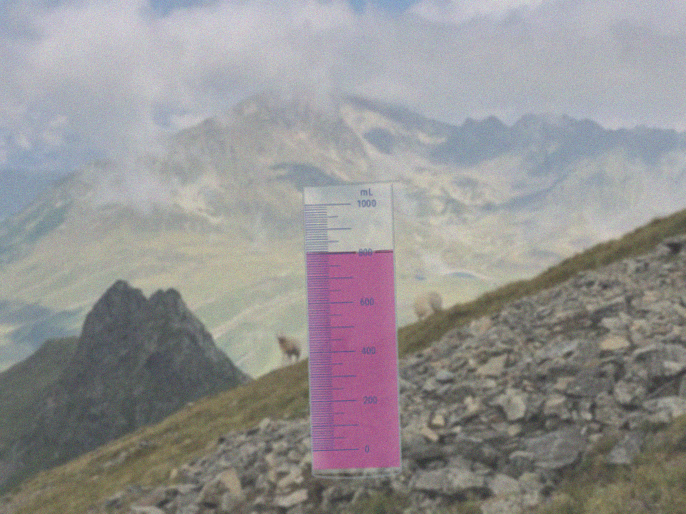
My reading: 800mL
